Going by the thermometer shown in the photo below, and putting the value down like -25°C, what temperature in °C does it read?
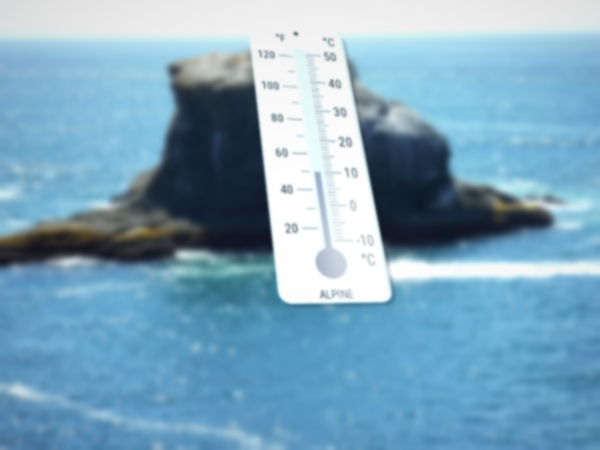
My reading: 10°C
